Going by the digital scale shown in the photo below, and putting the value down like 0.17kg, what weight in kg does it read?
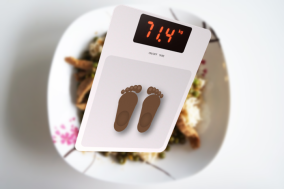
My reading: 71.4kg
